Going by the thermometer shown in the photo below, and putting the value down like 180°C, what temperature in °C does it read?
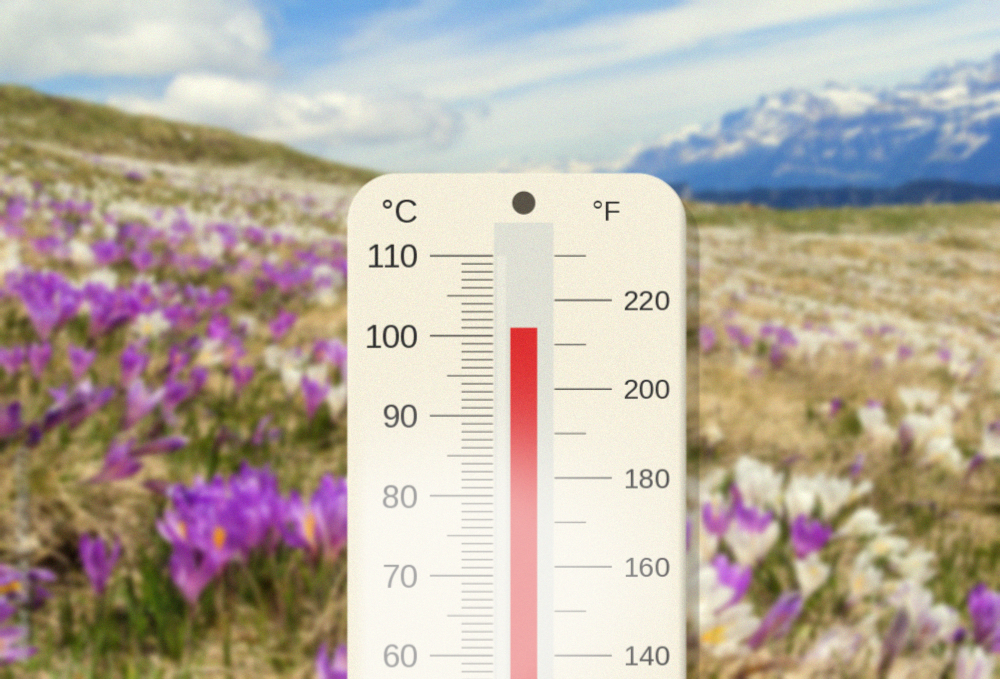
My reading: 101°C
